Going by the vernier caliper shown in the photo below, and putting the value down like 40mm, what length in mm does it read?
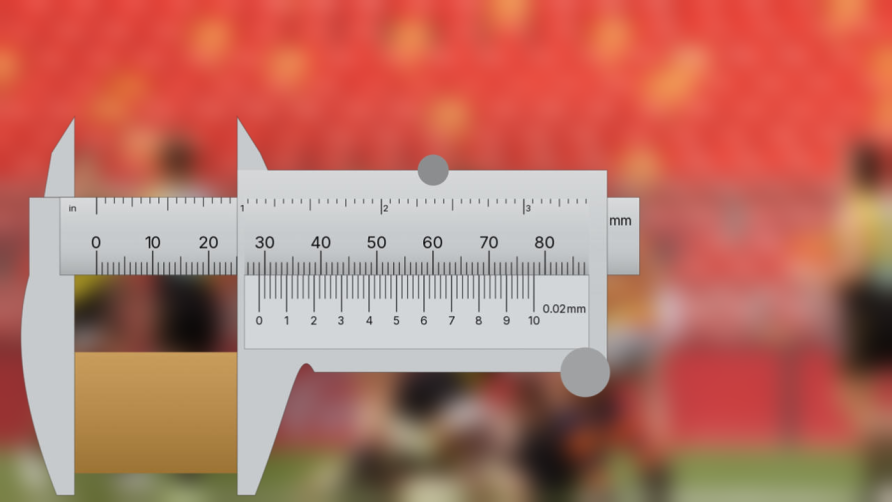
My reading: 29.0mm
